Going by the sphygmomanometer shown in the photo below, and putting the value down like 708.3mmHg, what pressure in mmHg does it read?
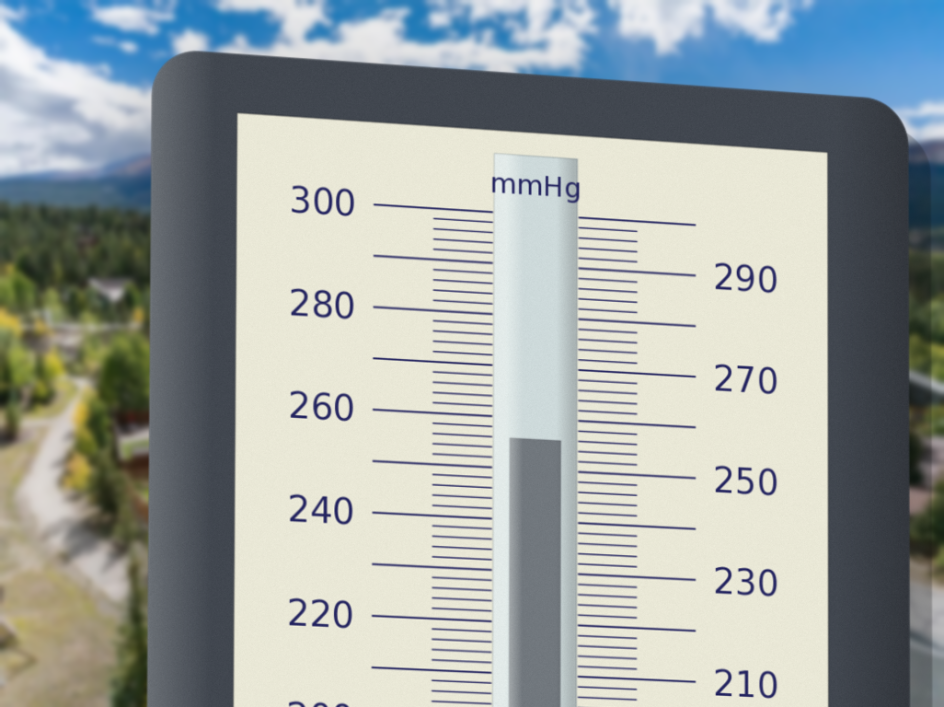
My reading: 256mmHg
